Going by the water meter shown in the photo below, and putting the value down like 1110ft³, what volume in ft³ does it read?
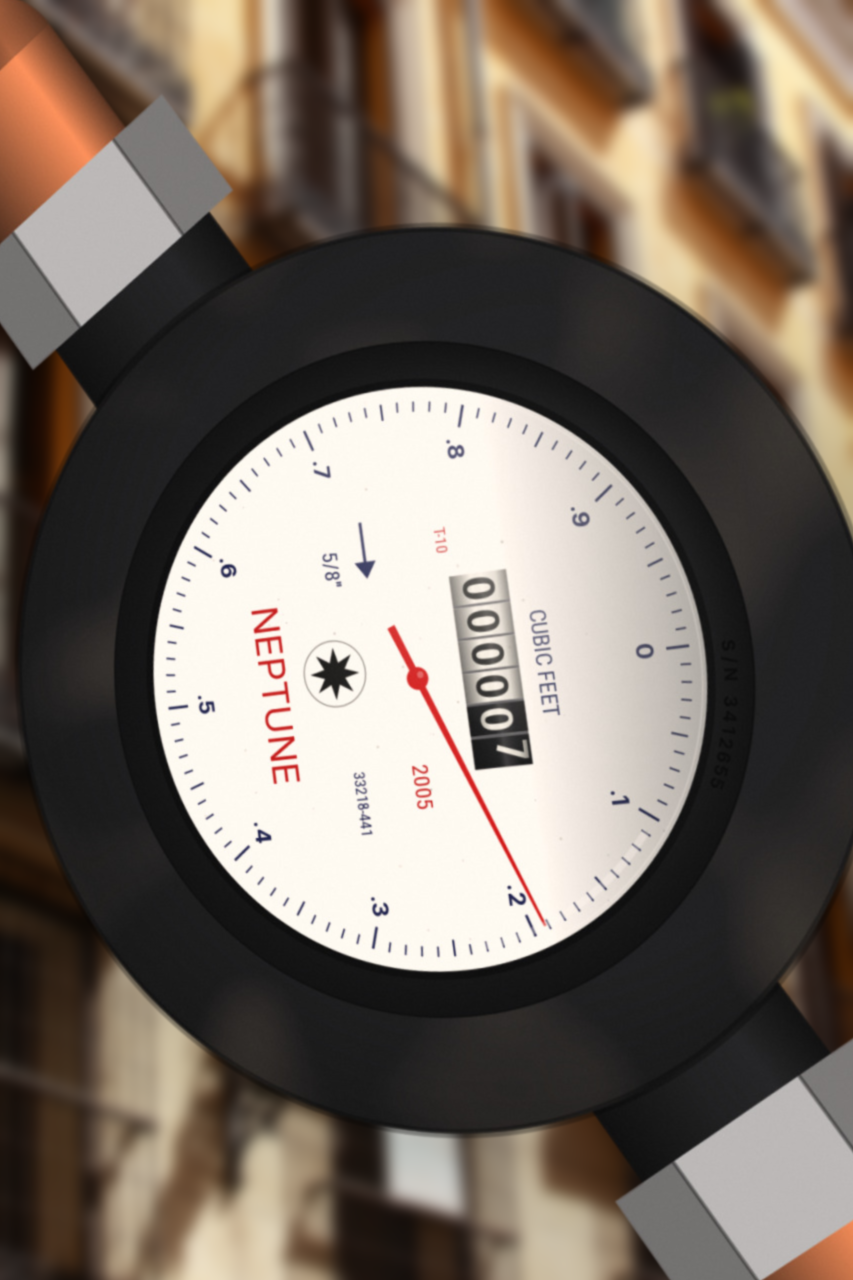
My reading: 7.19ft³
